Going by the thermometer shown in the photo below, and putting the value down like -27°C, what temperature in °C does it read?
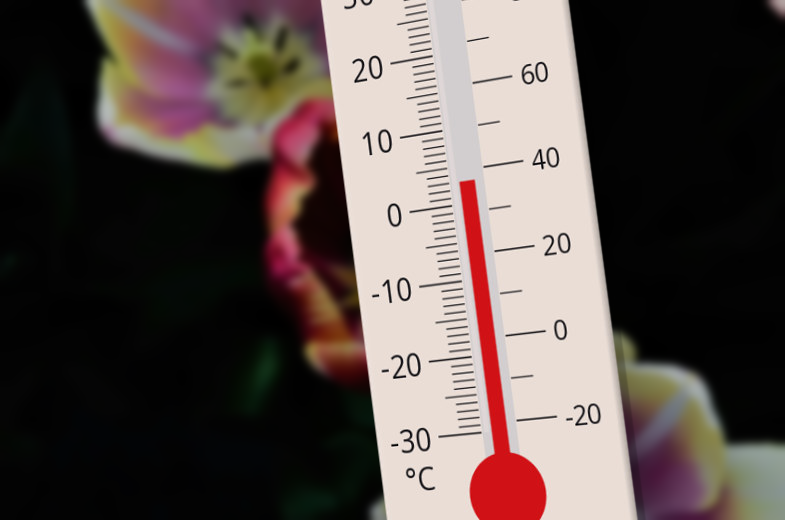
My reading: 3°C
